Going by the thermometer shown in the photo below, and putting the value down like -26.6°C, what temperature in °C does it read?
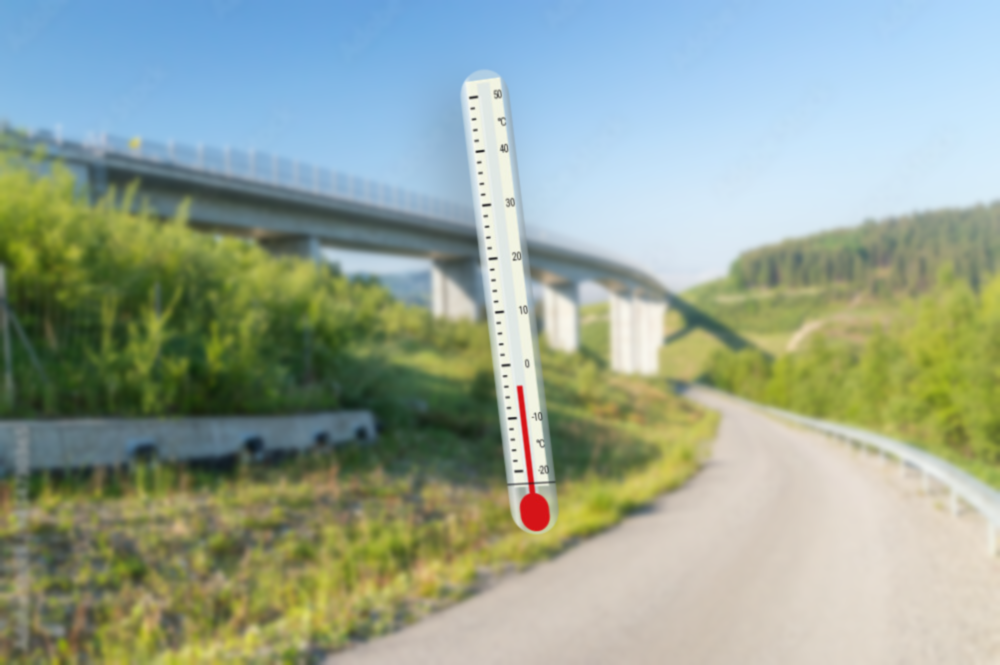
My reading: -4°C
